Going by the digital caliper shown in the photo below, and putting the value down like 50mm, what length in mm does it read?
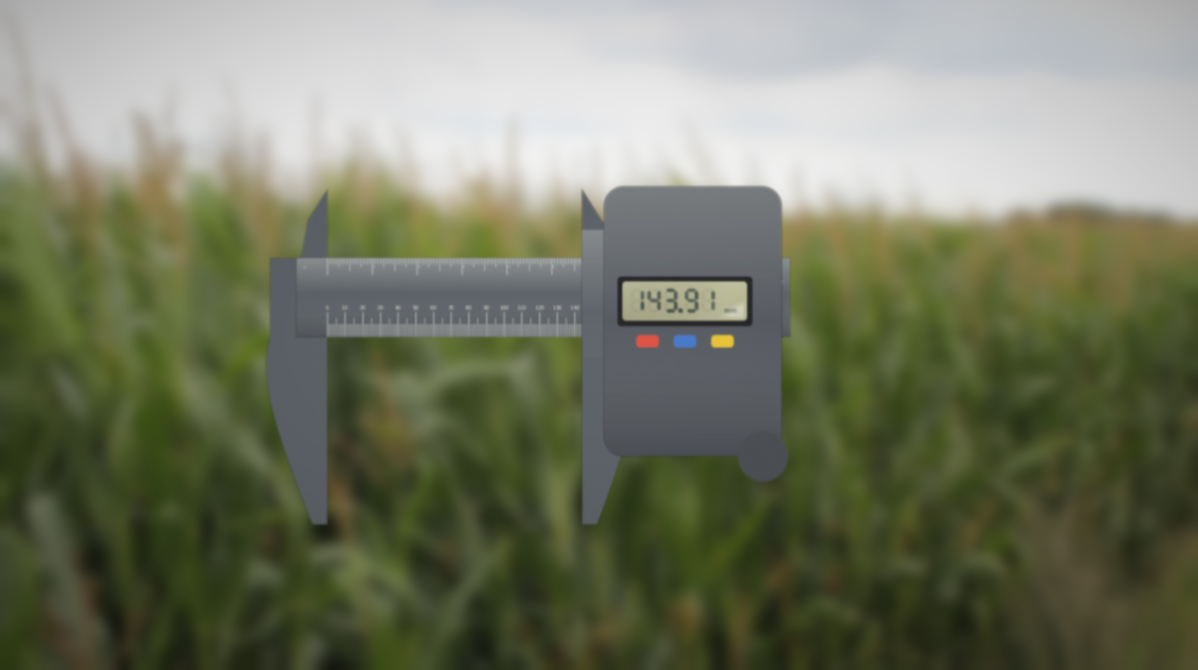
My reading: 143.91mm
